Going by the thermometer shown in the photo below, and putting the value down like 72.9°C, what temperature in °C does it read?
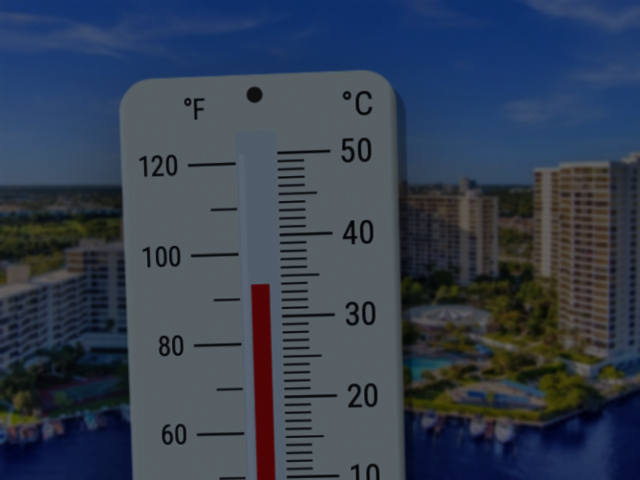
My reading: 34°C
